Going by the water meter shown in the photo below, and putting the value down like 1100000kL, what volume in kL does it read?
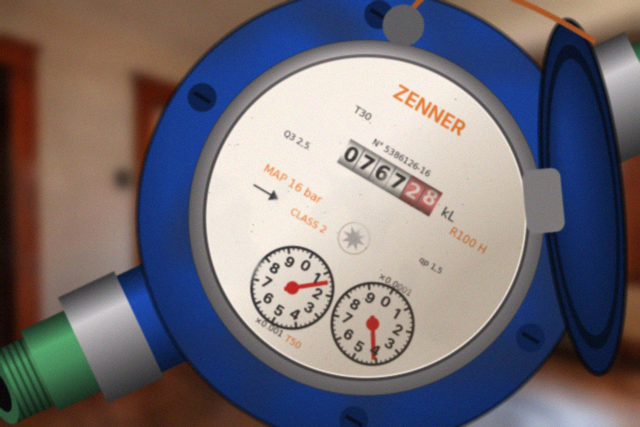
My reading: 767.2814kL
